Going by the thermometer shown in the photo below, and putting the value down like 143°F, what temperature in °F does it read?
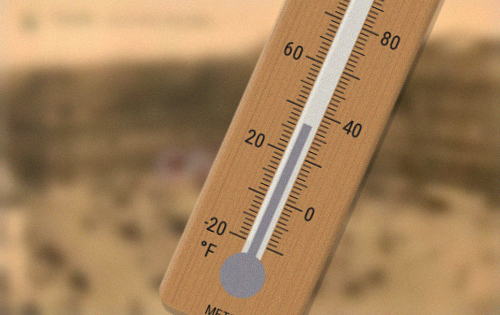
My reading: 34°F
